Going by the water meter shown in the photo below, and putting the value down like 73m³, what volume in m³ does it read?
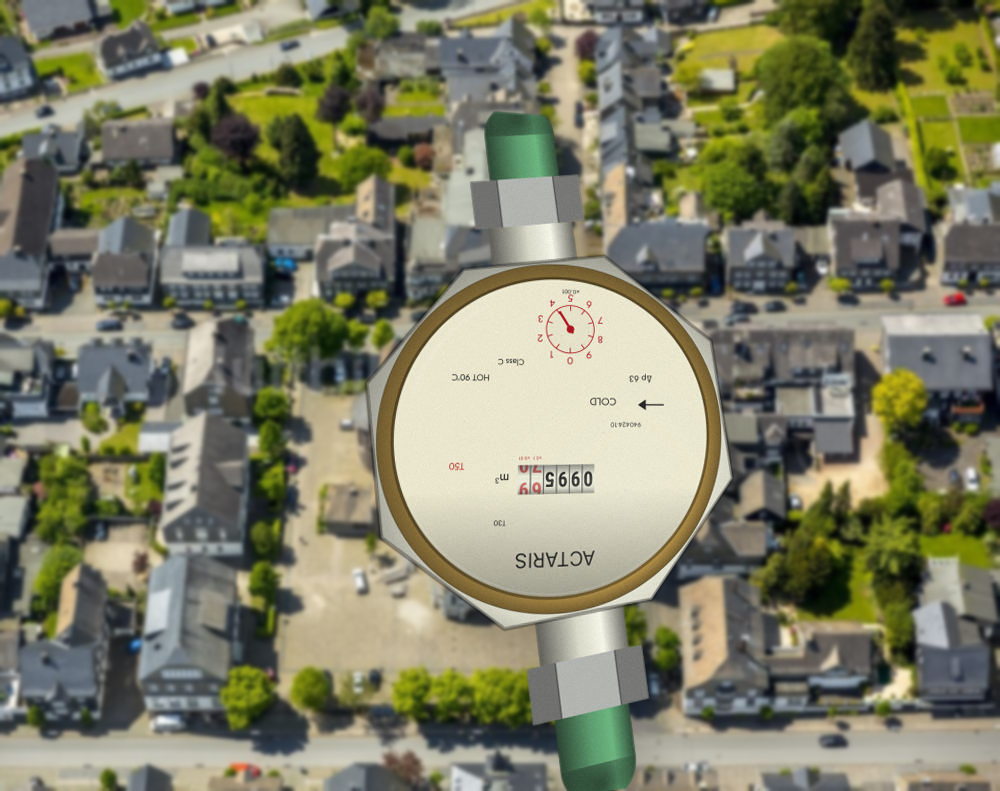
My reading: 995.694m³
